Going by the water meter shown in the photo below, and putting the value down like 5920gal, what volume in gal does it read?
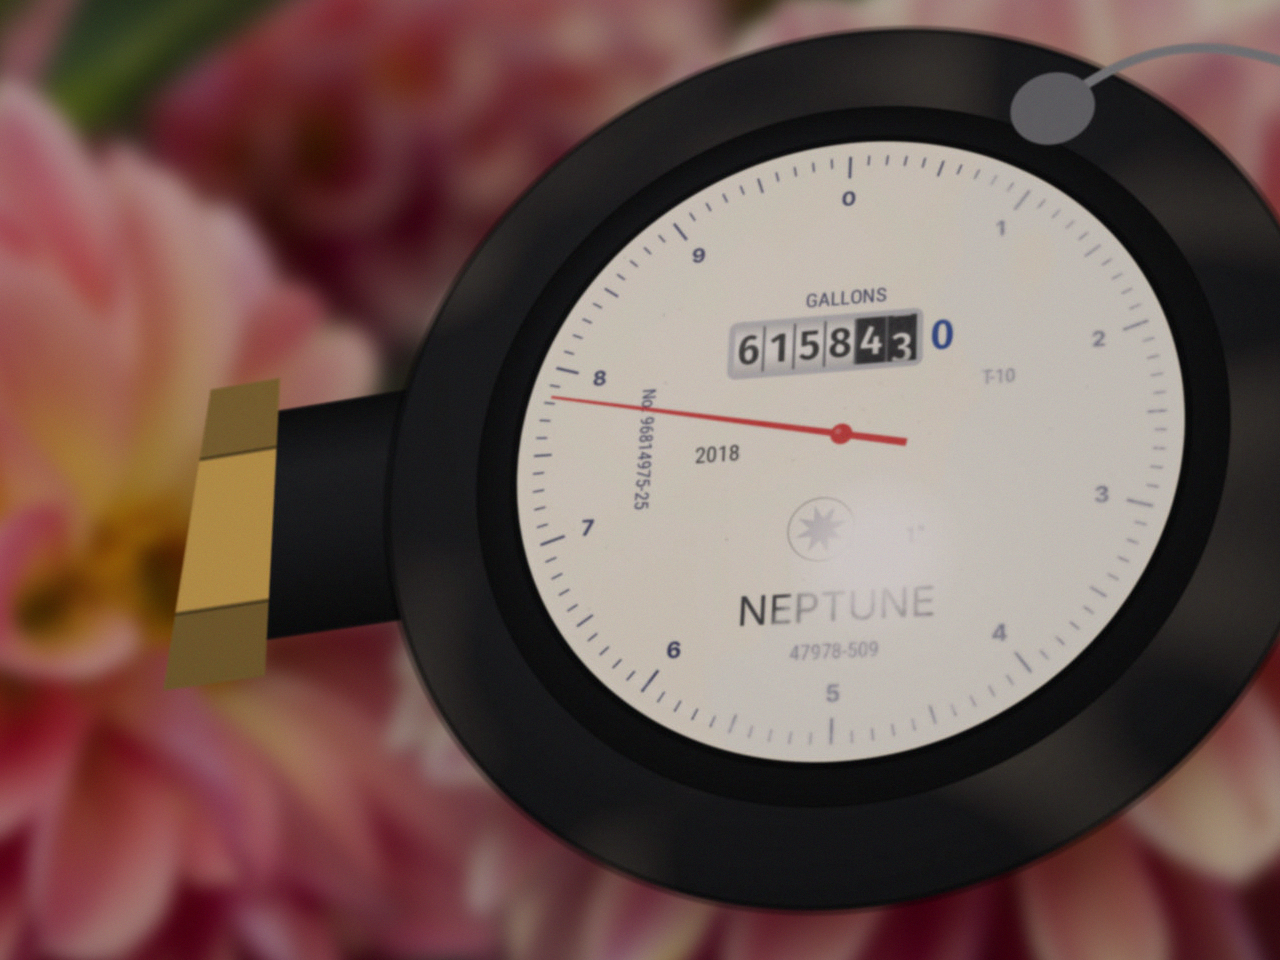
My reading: 6158427.8gal
